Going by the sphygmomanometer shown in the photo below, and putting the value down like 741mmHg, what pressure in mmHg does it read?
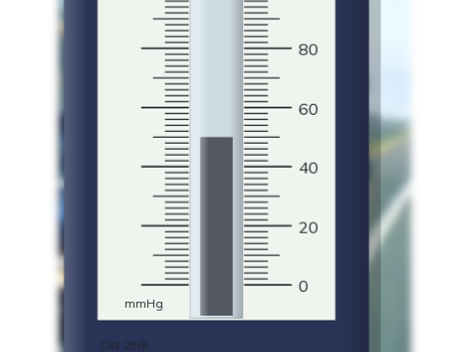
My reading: 50mmHg
